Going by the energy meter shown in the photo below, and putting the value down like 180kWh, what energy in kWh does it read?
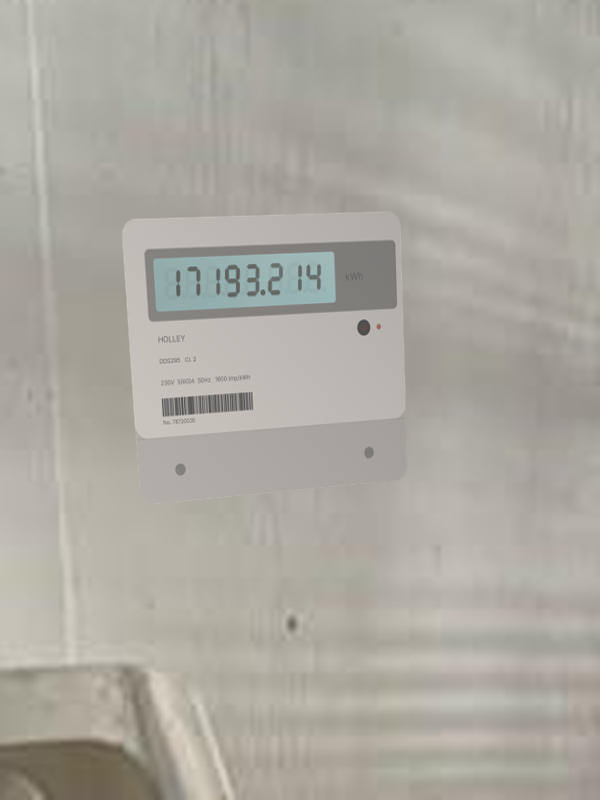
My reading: 17193.214kWh
